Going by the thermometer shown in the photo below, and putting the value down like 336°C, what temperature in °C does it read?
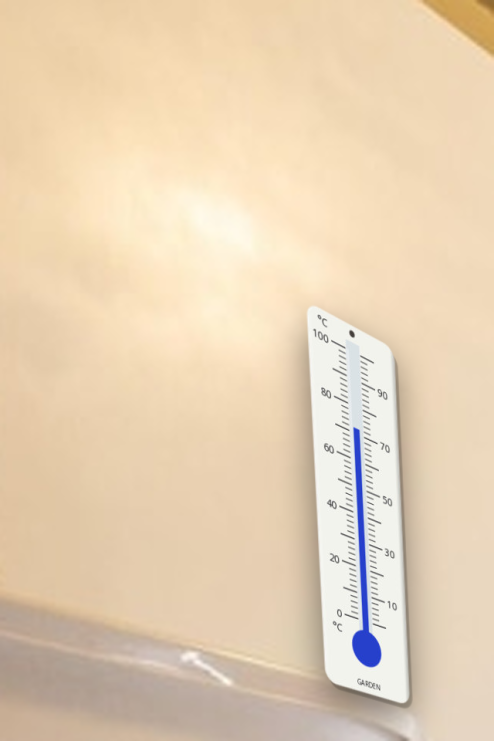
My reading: 72°C
